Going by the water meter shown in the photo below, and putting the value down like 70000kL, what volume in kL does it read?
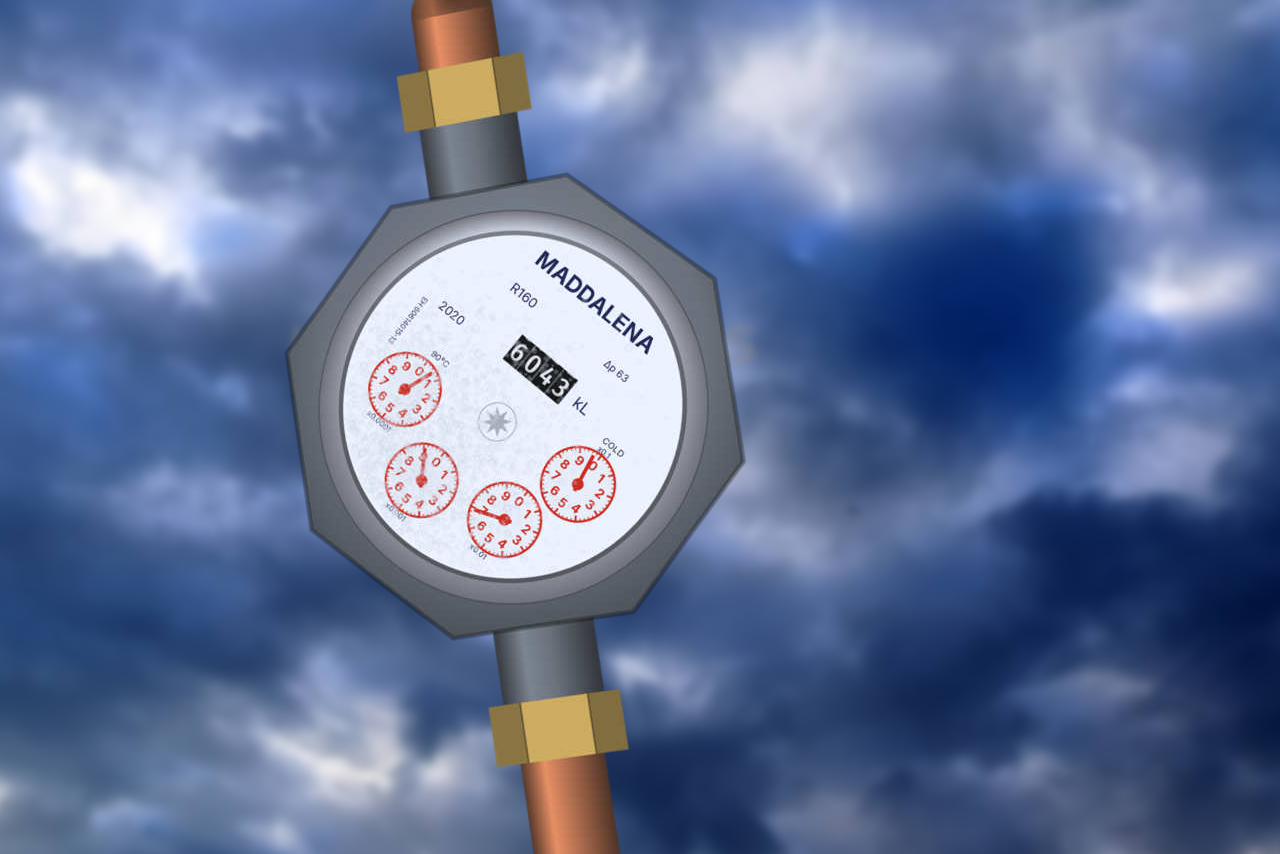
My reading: 6042.9690kL
